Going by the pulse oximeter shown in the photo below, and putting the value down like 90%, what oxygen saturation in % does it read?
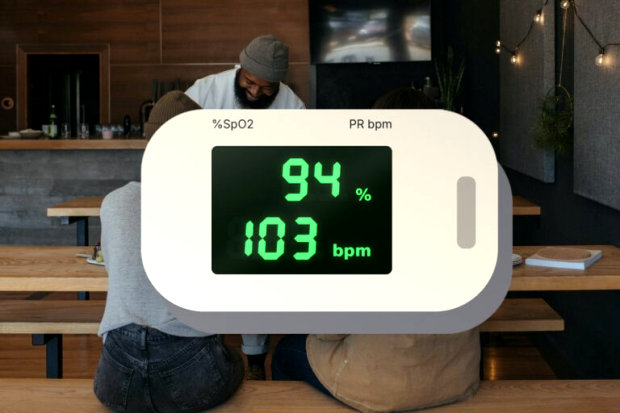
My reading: 94%
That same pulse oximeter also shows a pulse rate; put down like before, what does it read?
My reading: 103bpm
